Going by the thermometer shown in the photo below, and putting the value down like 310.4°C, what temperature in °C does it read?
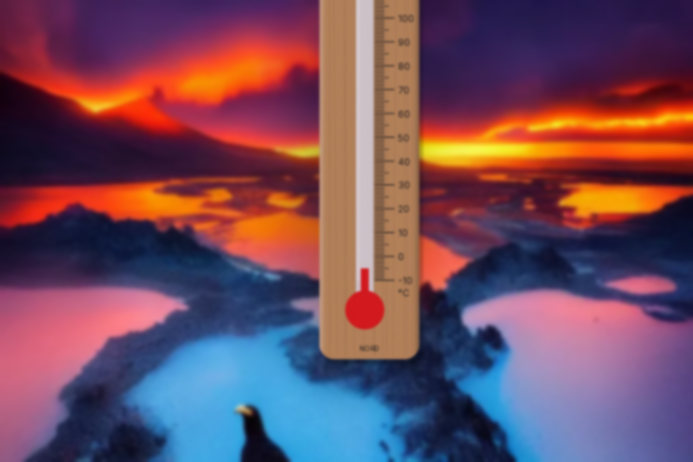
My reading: -5°C
